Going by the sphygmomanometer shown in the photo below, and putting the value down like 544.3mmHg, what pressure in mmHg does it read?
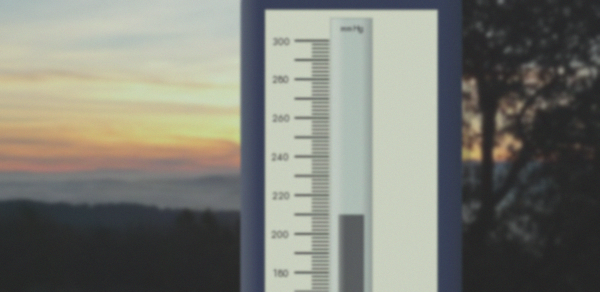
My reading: 210mmHg
